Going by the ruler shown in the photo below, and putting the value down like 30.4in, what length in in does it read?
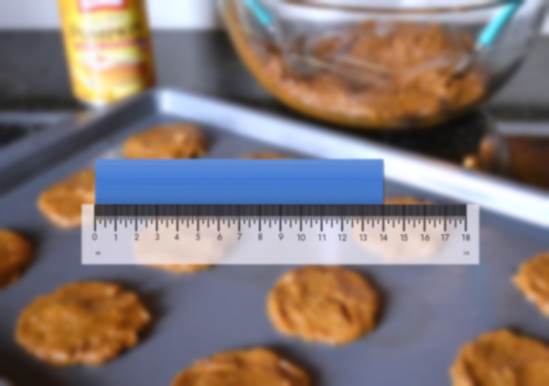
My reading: 14in
